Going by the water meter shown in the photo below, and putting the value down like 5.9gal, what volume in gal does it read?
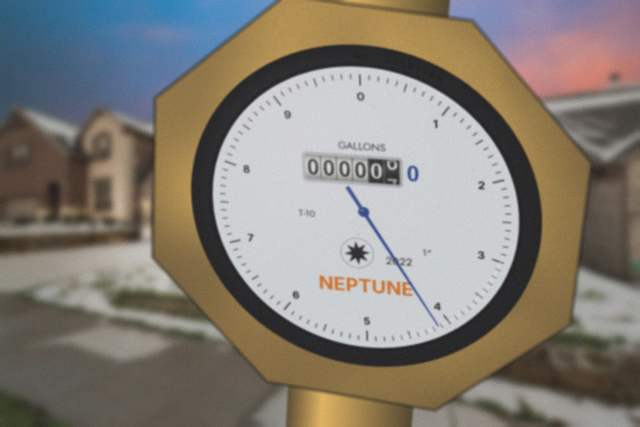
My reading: 64.1gal
